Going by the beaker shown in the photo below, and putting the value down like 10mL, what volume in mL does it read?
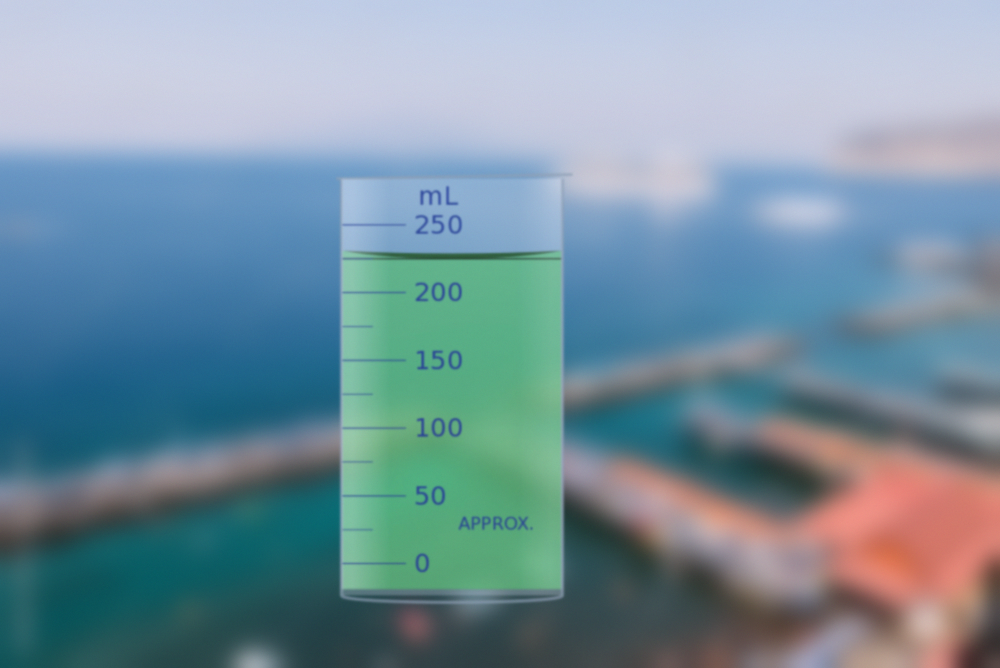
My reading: 225mL
